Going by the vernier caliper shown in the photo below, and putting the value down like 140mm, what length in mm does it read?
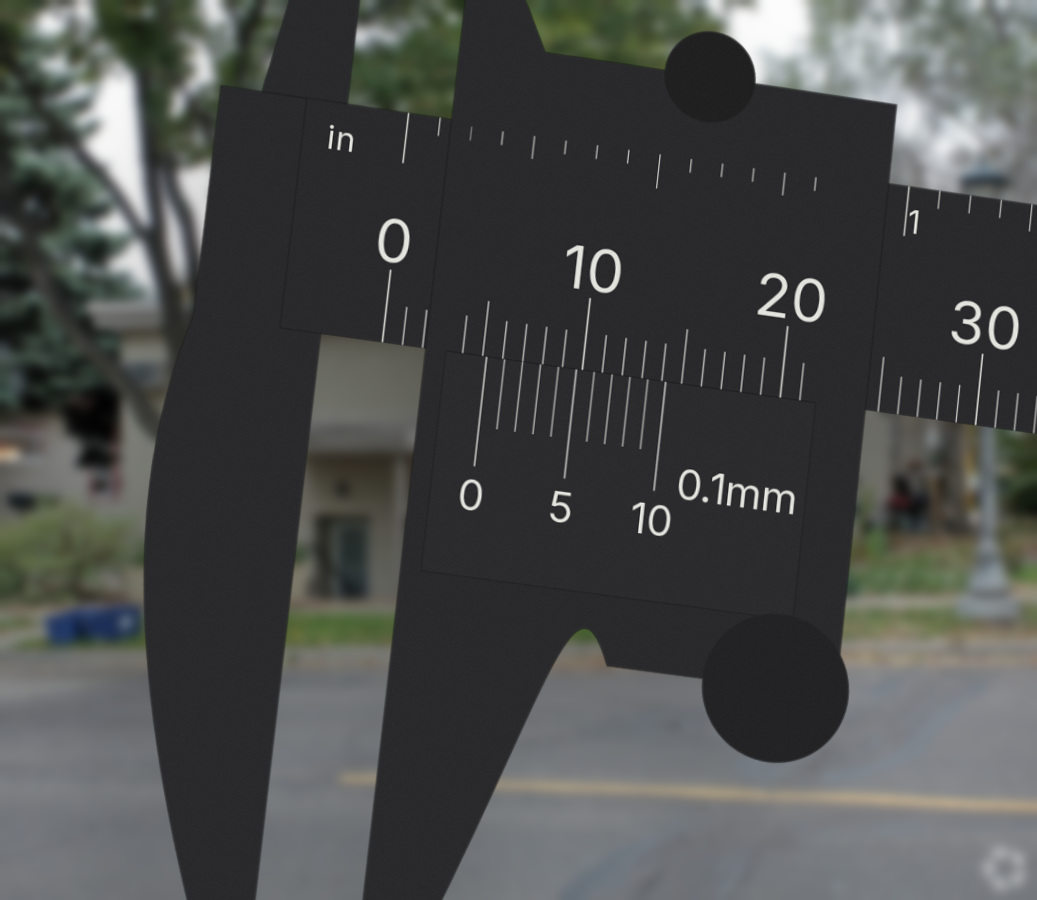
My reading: 5.2mm
